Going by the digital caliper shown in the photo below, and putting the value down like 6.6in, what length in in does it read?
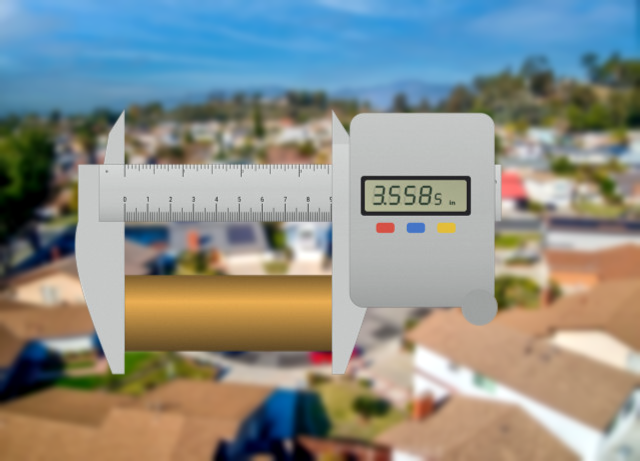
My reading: 3.5585in
